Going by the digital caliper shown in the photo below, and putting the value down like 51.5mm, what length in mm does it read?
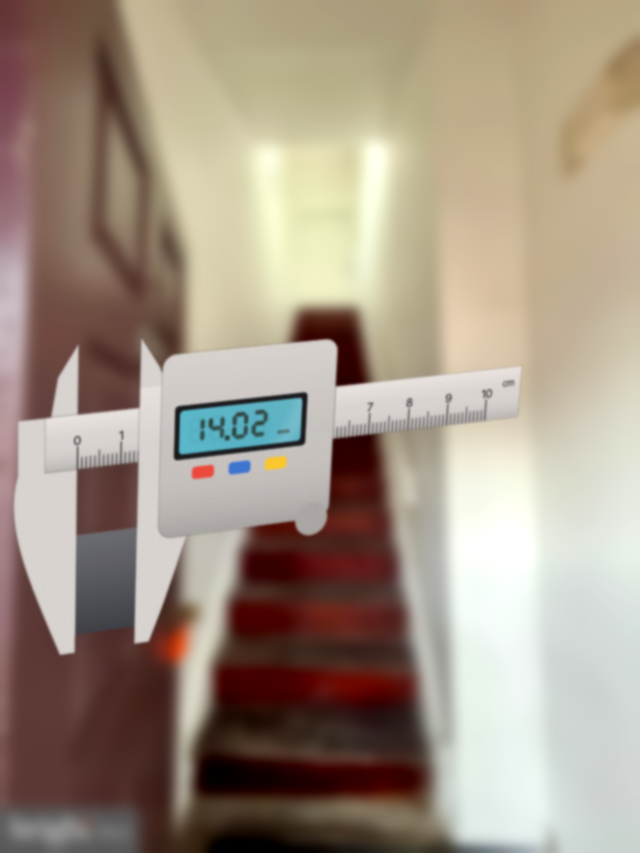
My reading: 14.02mm
